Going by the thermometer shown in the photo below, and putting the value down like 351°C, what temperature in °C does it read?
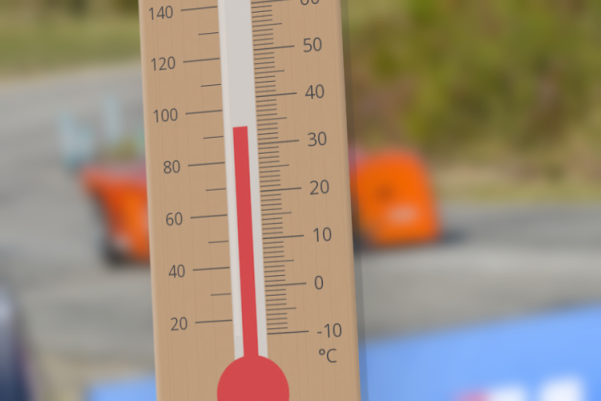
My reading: 34°C
